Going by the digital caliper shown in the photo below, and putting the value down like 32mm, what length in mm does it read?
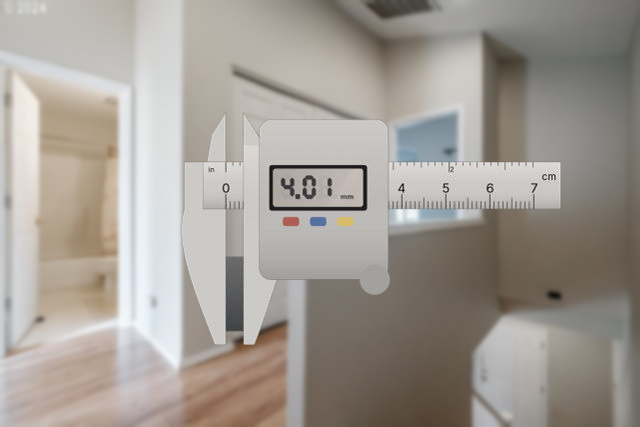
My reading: 4.01mm
